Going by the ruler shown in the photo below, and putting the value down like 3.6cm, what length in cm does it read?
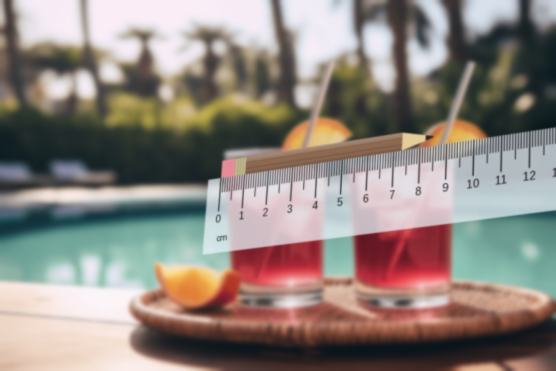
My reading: 8.5cm
